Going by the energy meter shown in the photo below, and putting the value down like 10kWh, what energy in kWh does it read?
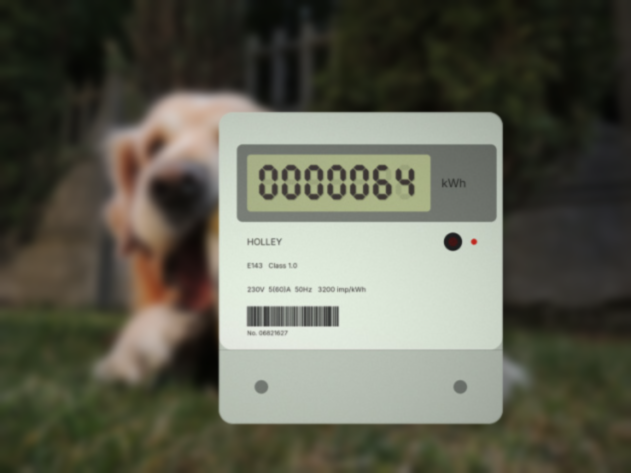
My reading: 64kWh
